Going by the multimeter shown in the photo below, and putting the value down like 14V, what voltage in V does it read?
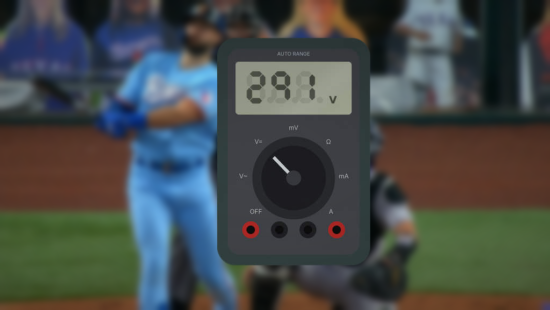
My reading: 291V
